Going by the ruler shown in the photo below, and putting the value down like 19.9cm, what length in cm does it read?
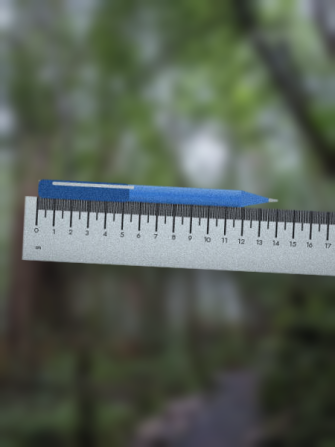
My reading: 14cm
